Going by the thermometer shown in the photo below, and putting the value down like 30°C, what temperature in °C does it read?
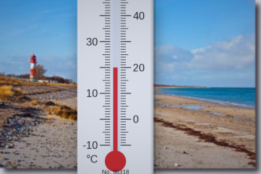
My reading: 20°C
